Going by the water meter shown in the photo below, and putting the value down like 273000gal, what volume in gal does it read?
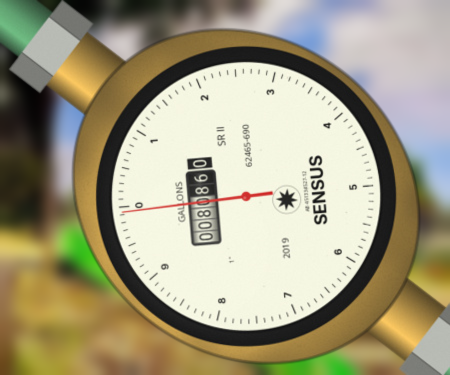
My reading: 80859.9gal
